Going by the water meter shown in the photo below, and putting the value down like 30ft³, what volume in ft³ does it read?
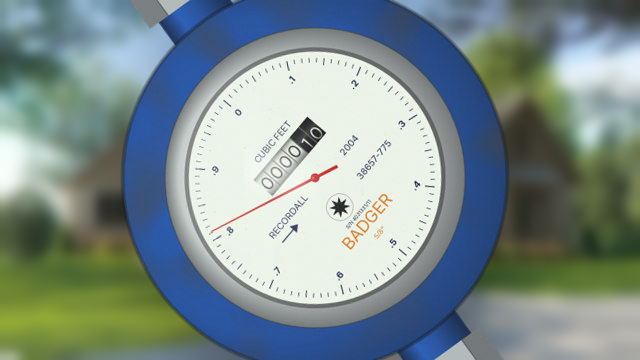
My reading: 9.81ft³
